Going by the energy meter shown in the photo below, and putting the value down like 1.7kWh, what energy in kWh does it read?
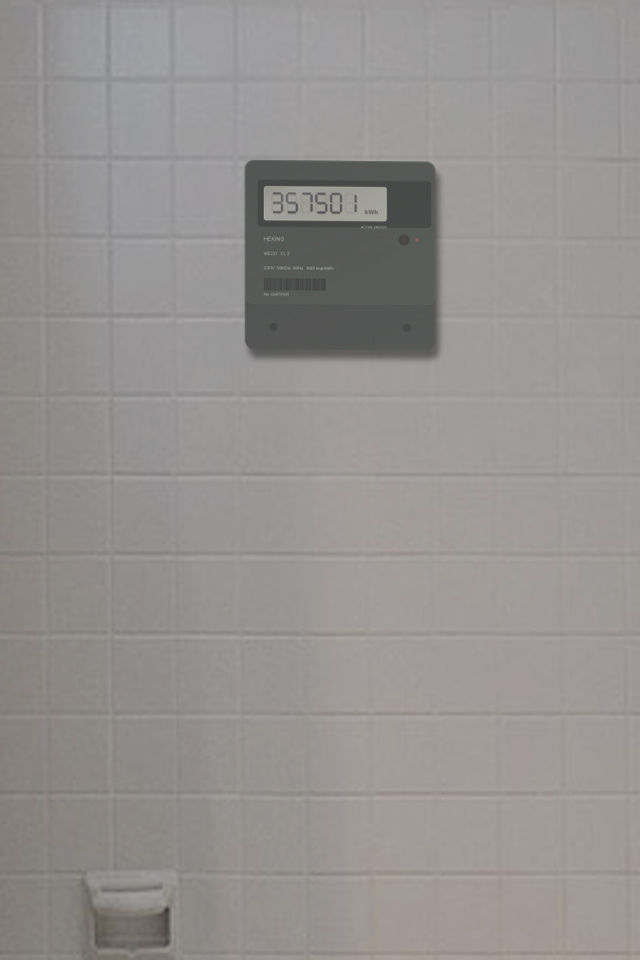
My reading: 357501kWh
